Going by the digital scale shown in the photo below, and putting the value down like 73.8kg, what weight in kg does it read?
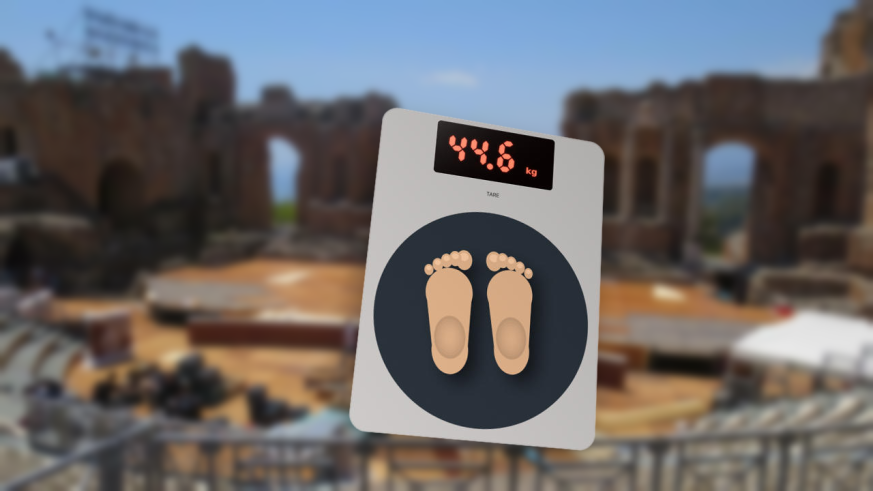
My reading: 44.6kg
